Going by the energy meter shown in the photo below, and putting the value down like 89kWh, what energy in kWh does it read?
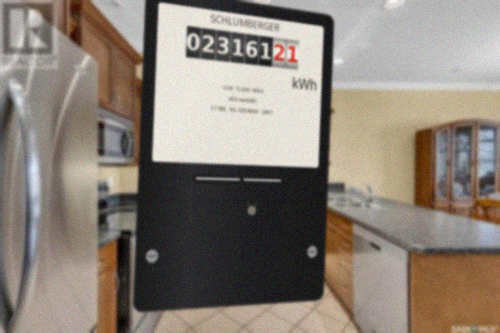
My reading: 23161.21kWh
